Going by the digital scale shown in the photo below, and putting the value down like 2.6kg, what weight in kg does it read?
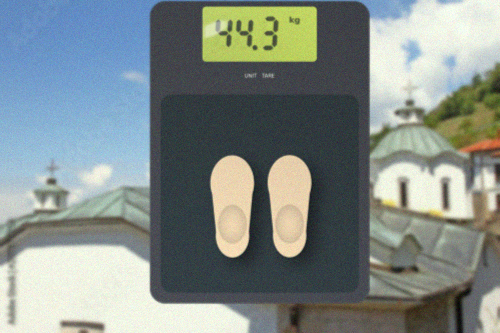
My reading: 44.3kg
